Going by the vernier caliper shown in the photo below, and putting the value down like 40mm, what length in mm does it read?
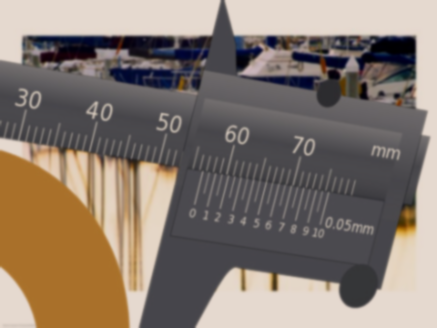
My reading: 56.5mm
